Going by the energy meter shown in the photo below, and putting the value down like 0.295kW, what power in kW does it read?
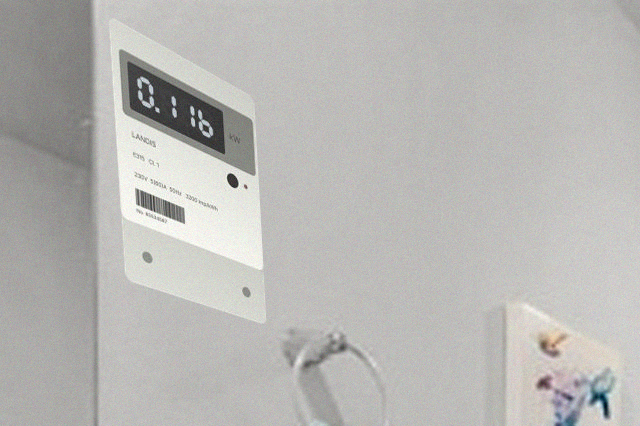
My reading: 0.116kW
